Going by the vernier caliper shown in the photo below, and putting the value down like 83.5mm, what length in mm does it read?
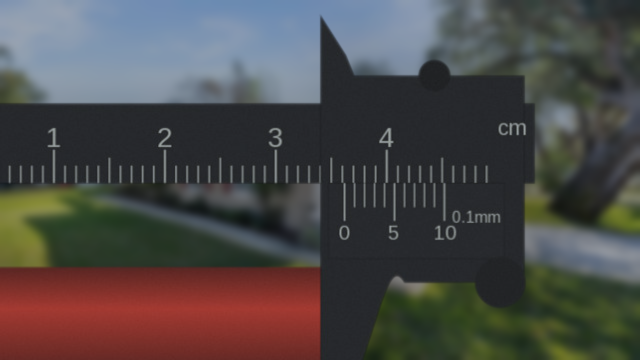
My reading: 36.2mm
